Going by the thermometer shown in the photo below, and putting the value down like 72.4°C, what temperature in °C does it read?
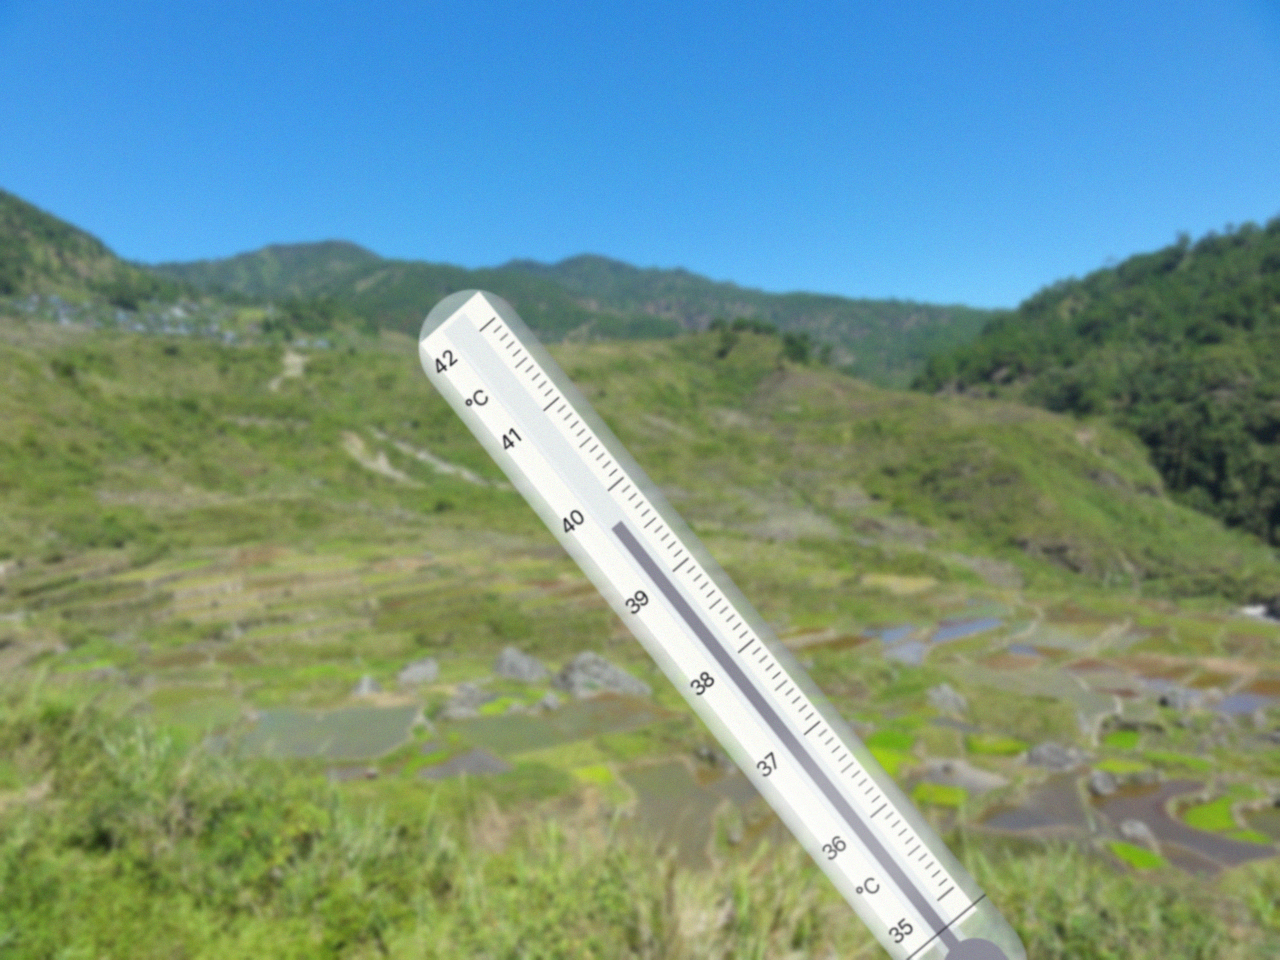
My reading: 39.7°C
